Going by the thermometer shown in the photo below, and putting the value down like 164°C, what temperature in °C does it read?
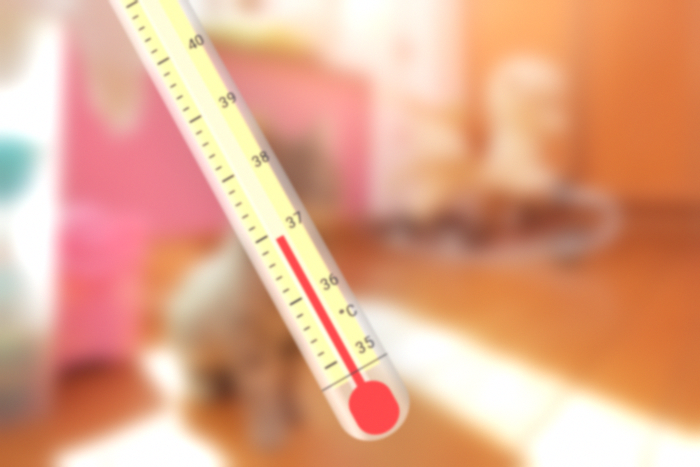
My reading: 36.9°C
